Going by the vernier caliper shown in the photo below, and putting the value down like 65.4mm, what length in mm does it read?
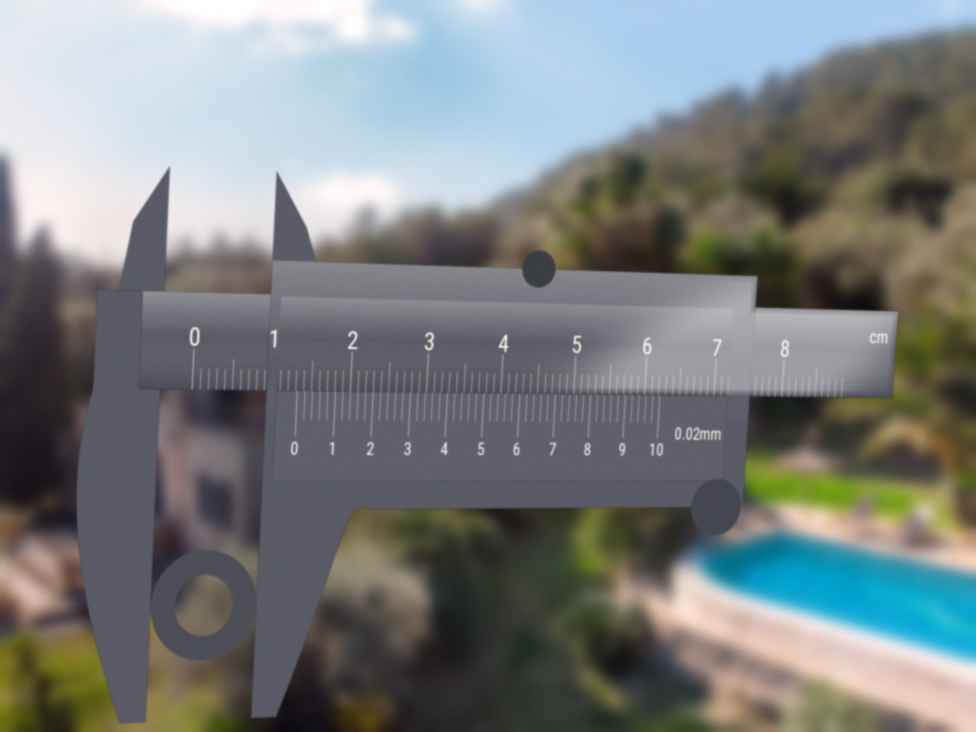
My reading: 13.2mm
